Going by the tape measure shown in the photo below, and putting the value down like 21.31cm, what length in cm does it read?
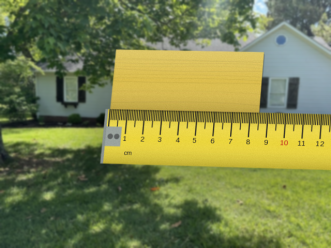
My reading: 8.5cm
